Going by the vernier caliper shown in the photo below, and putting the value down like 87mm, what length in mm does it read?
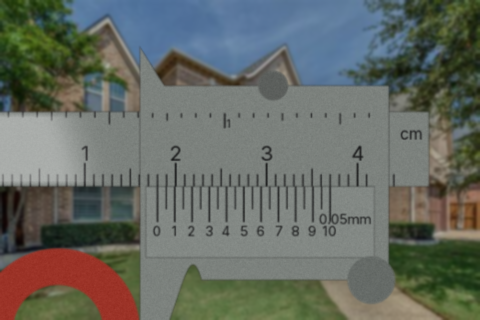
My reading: 18.0mm
